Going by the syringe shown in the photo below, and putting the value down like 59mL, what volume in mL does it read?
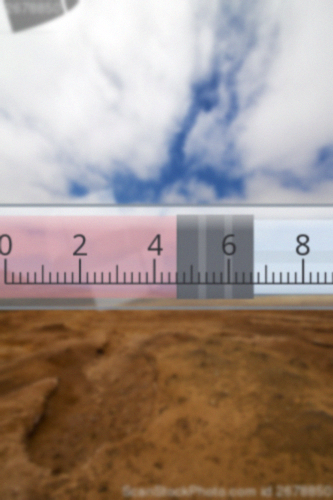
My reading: 4.6mL
